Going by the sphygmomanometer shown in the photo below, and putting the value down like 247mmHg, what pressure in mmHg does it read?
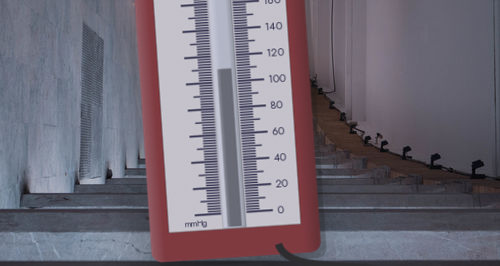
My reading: 110mmHg
